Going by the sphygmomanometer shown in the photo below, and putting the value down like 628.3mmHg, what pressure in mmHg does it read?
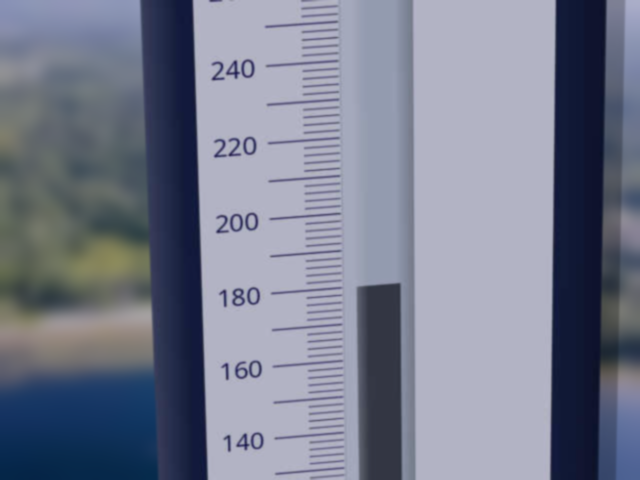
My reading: 180mmHg
